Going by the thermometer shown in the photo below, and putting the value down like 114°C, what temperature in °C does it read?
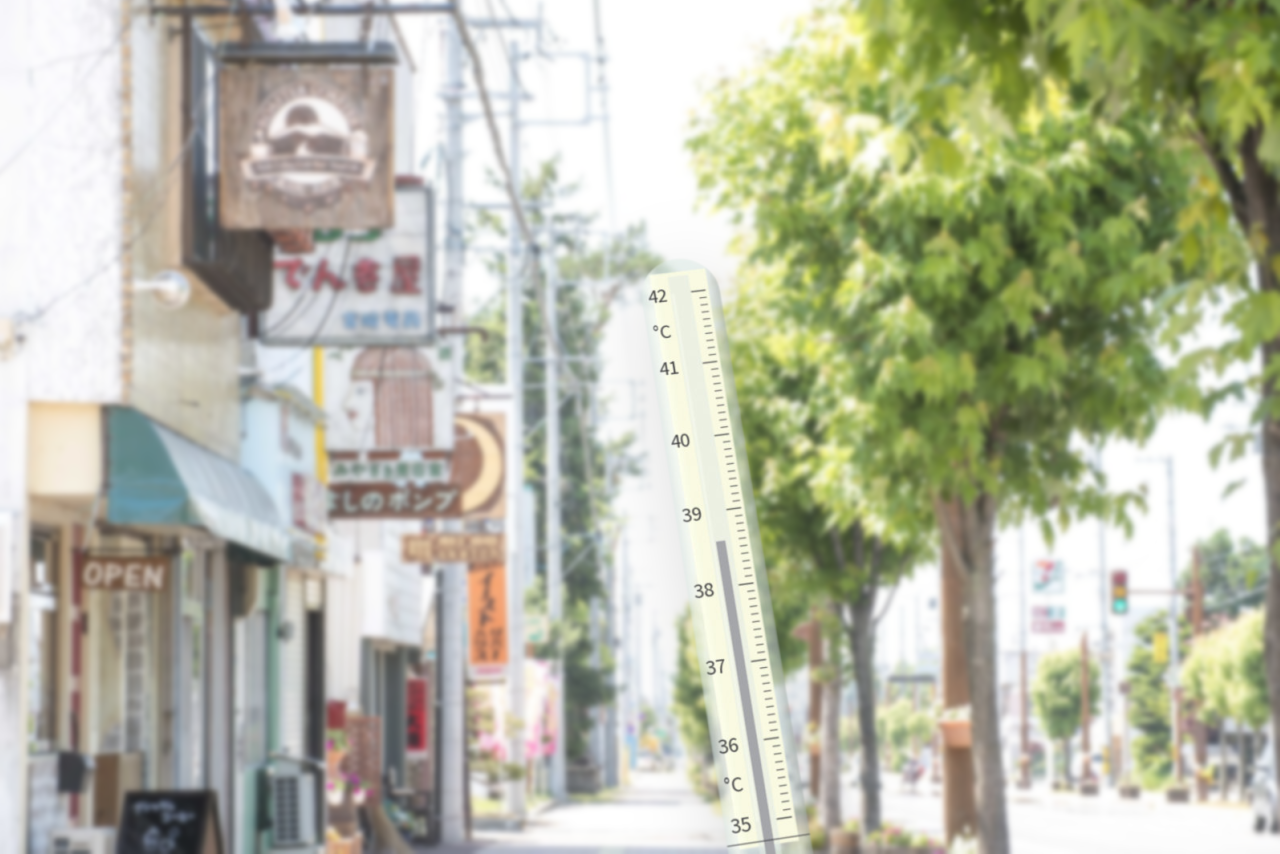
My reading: 38.6°C
